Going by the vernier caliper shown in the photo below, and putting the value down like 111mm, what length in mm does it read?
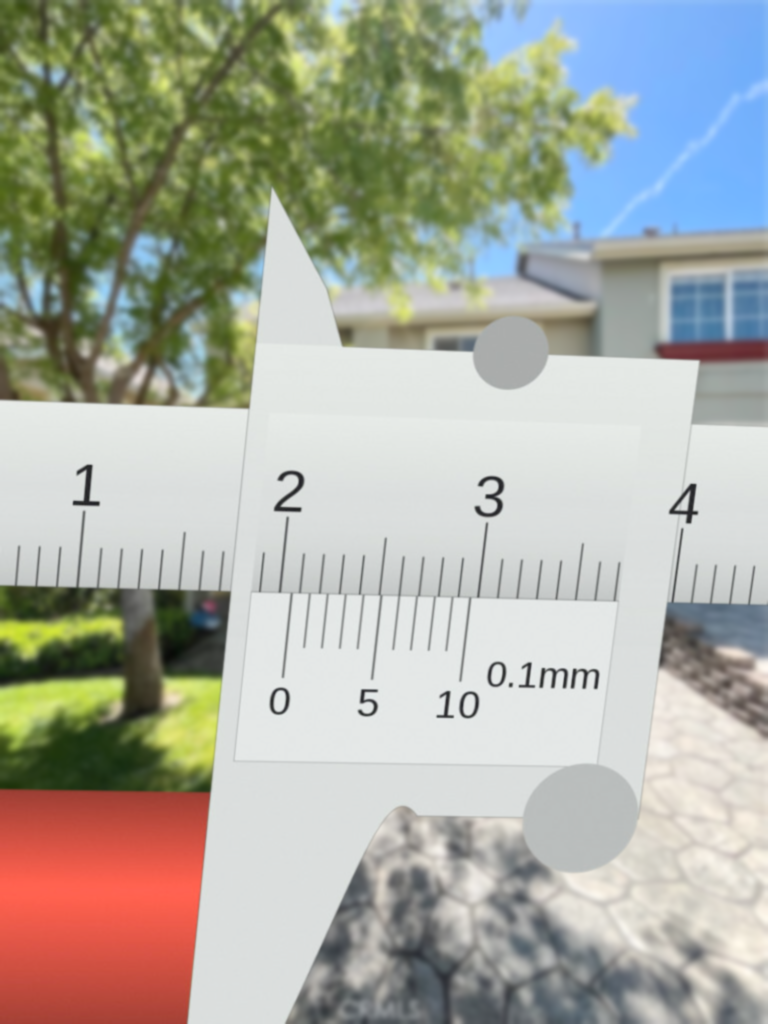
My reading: 20.6mm
